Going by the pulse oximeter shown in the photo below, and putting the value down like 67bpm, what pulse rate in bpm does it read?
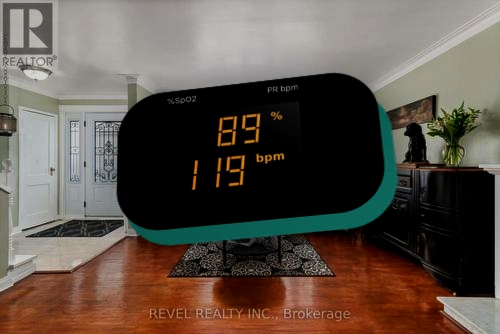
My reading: 119bpm
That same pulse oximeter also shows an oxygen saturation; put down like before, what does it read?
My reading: 89%
